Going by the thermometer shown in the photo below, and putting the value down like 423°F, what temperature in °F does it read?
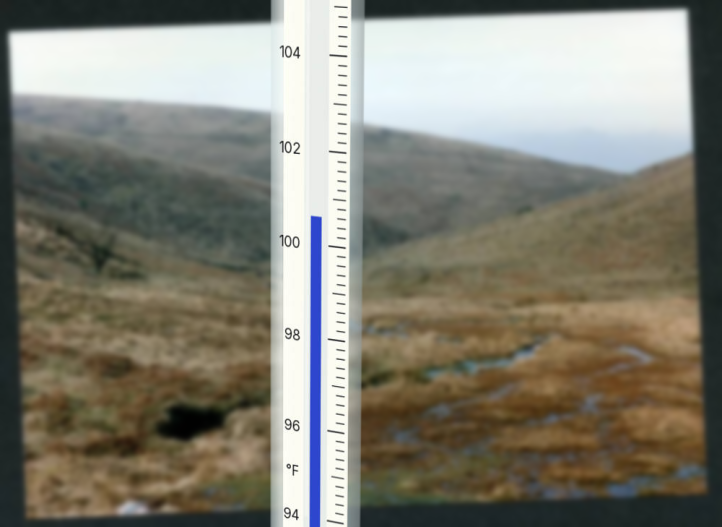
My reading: 100.6°F
